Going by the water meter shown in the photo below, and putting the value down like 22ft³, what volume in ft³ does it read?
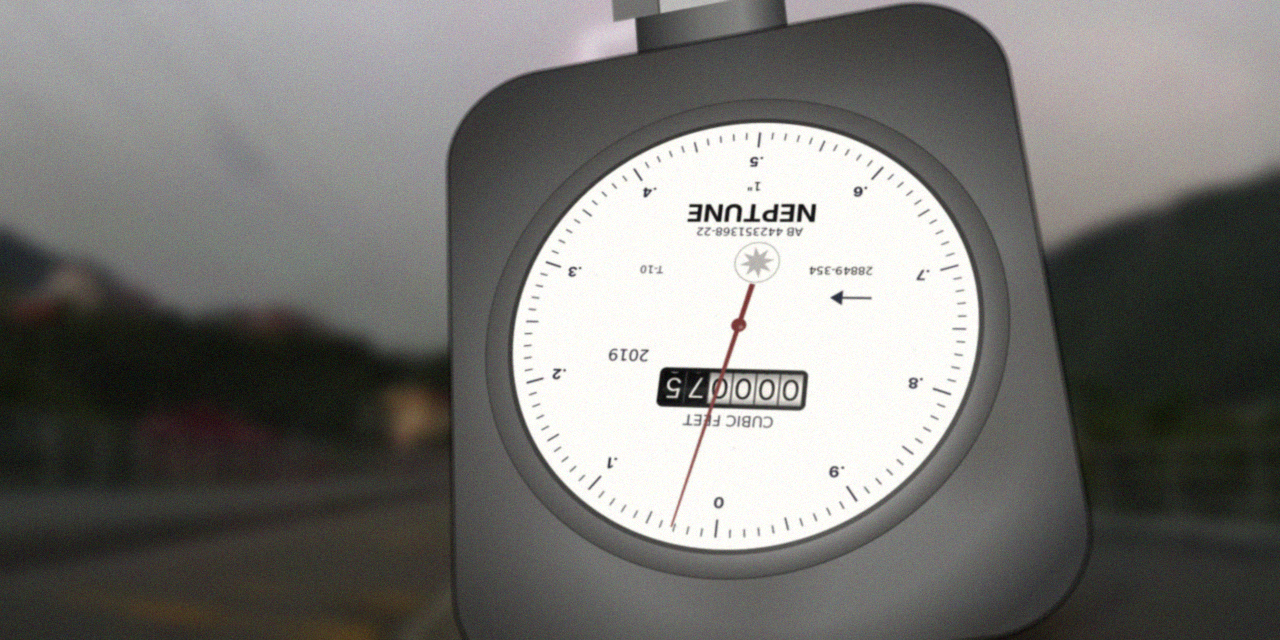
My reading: 75.03ft³
